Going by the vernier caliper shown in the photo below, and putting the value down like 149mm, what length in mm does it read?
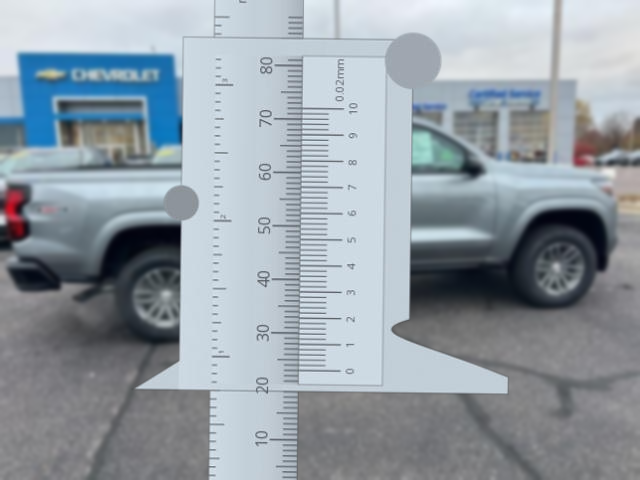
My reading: 23.0mm
